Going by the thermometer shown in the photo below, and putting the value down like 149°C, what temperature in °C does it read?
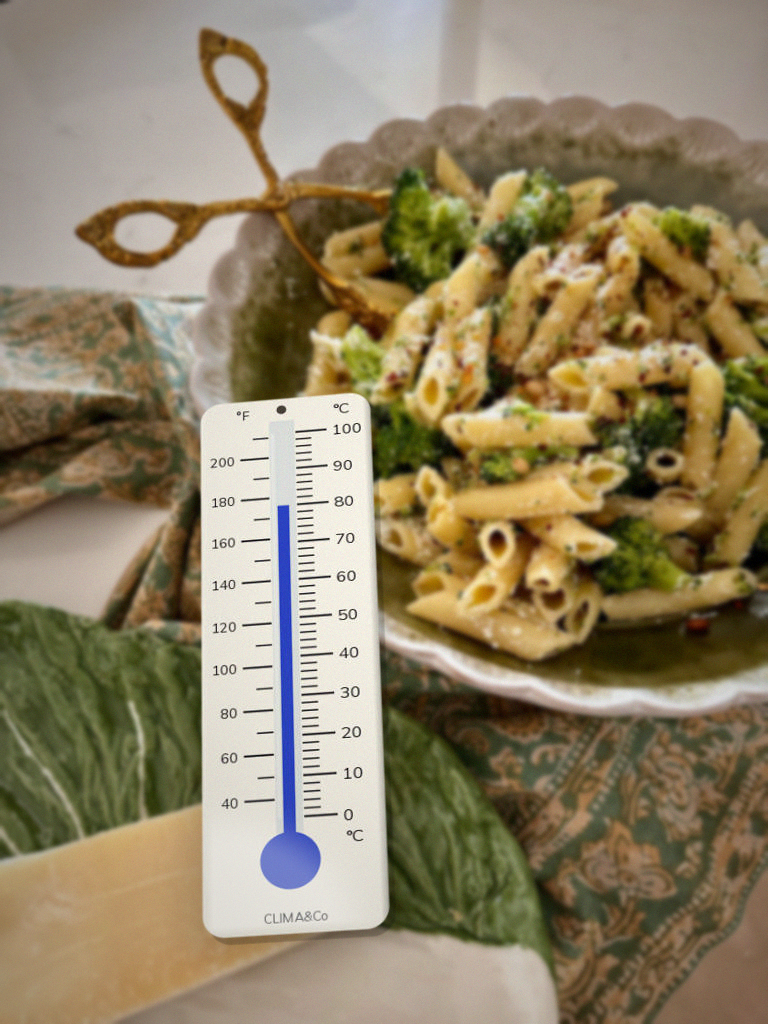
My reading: 80°C
